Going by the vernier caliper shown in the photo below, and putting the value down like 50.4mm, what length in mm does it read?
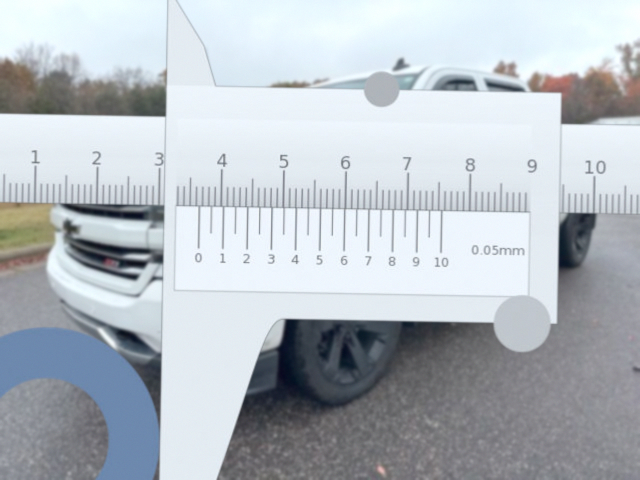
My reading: 36.5mm
